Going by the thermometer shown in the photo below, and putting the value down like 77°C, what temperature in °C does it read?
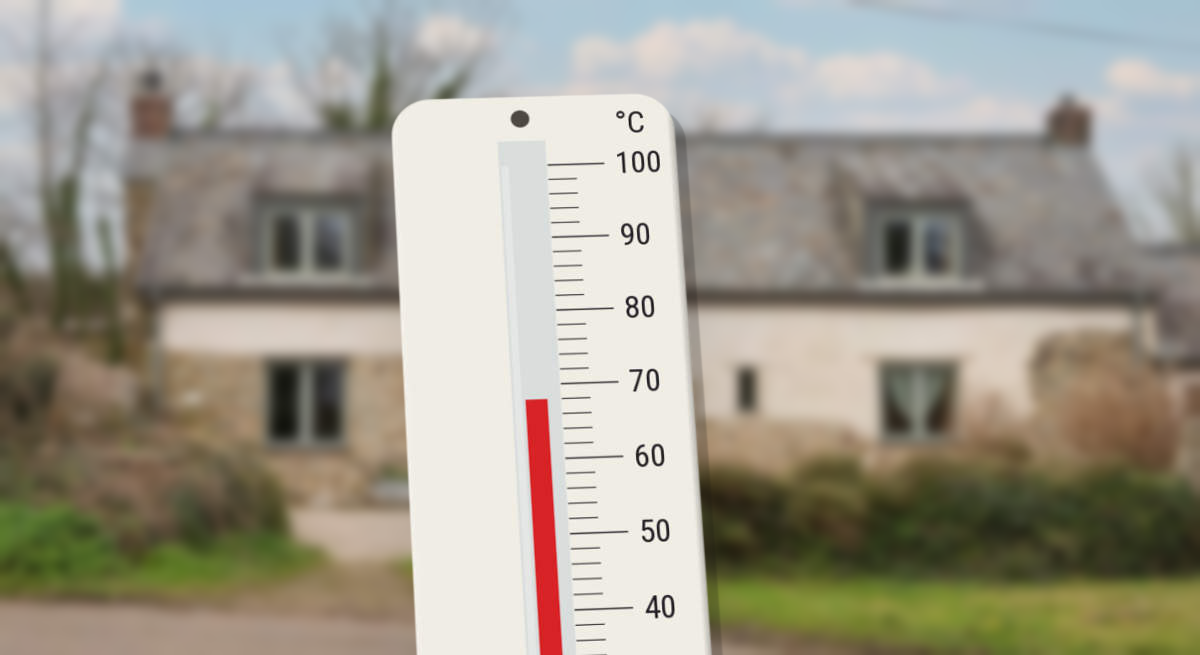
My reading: 68°C
